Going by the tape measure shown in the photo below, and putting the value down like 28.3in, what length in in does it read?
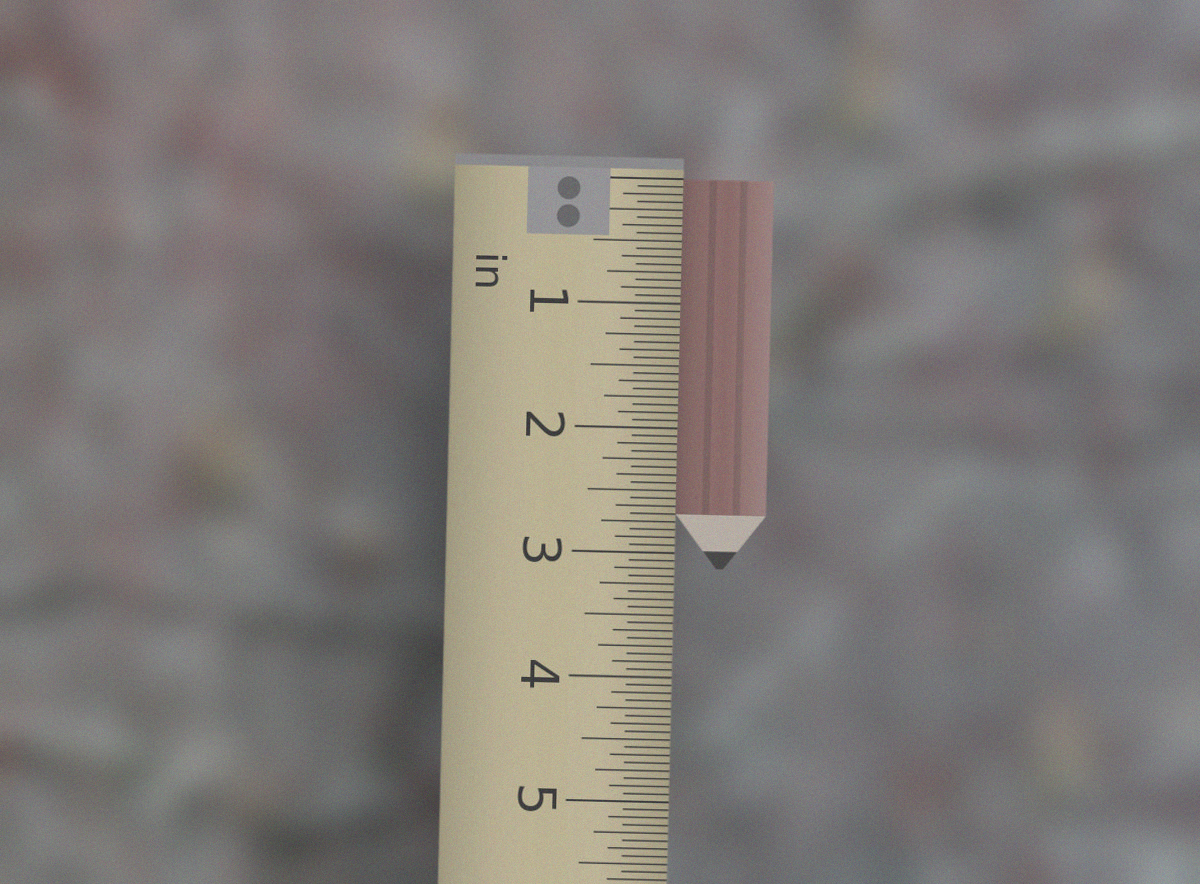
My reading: 3.125in
